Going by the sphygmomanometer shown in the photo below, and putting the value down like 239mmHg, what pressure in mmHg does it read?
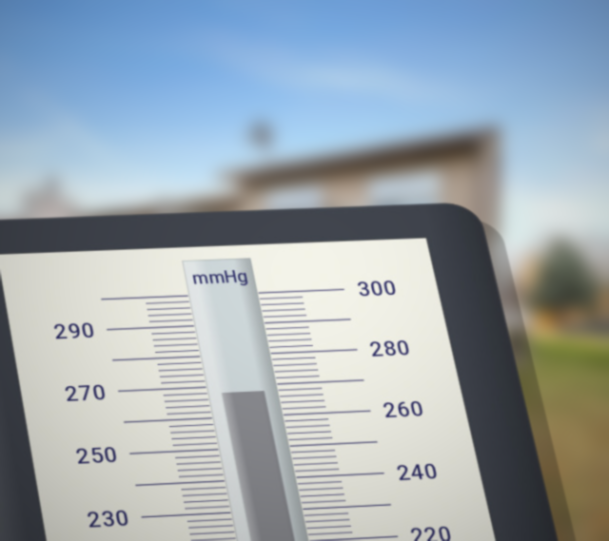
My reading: 268mmHg
